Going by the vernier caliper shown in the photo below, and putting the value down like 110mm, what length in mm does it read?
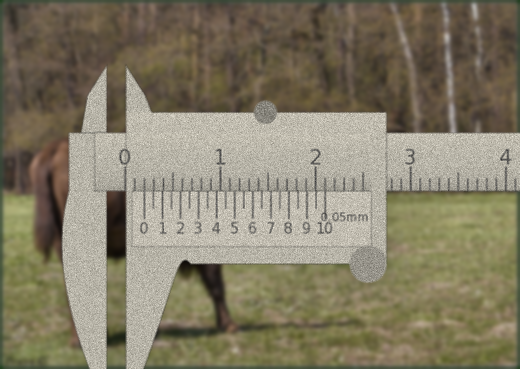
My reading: 2.0mm
